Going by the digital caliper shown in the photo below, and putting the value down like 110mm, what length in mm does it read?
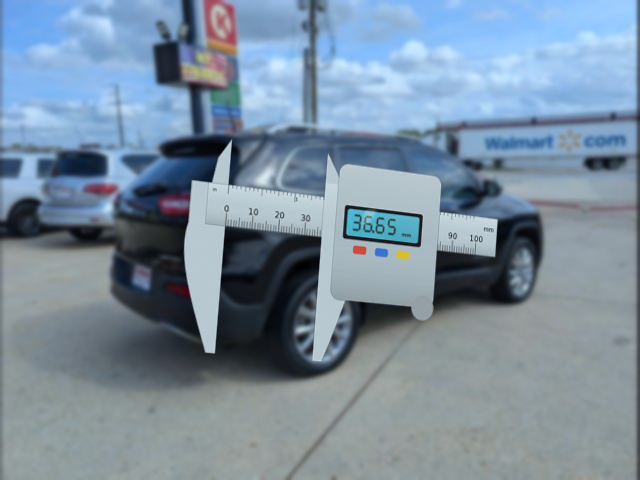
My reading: 36.65mm
